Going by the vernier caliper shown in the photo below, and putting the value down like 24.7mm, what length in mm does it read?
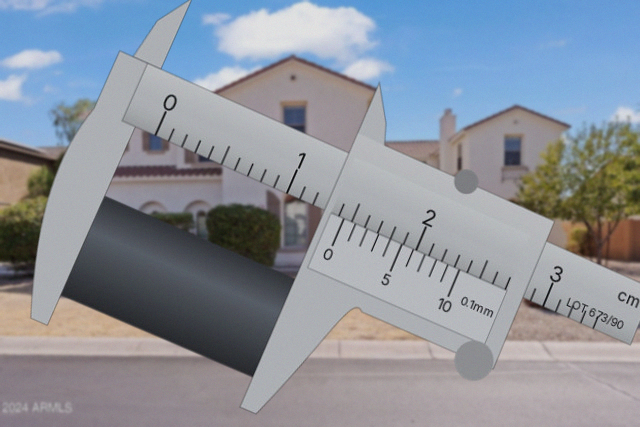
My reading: 14.4mm
